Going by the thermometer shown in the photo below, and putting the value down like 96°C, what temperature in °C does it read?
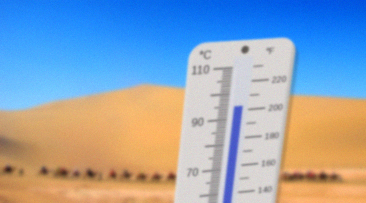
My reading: 95°C
